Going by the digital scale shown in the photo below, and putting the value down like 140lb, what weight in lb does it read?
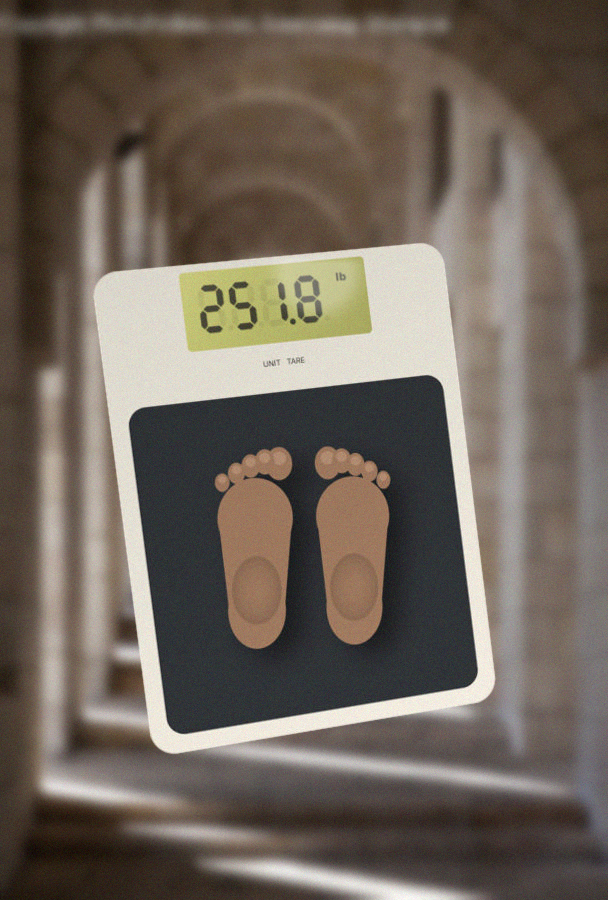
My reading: 251.8lb
